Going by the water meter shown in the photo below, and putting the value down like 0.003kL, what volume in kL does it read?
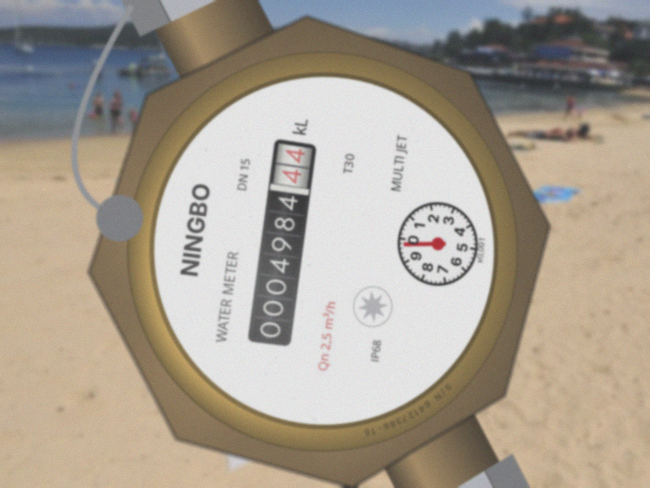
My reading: 4984.439kL
